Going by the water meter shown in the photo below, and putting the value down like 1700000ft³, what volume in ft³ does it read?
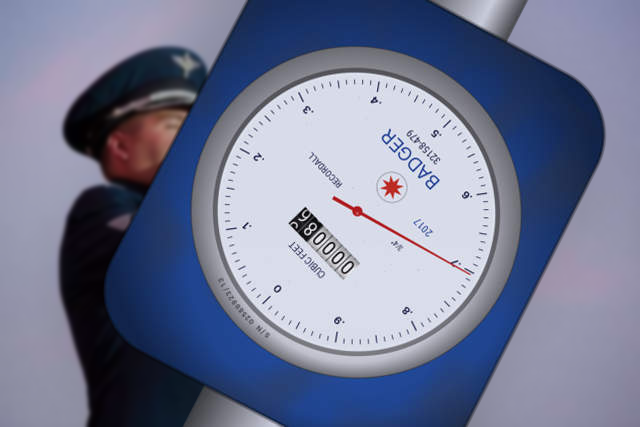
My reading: 85.70ft³
